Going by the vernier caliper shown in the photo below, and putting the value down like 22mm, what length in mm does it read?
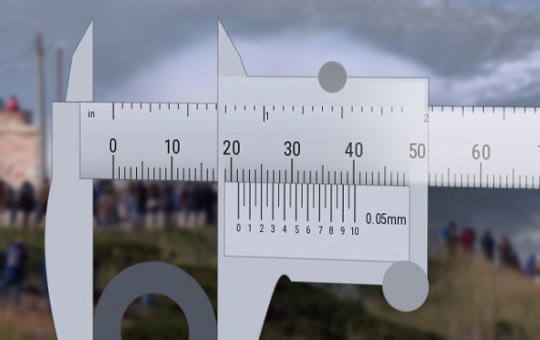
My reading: 21.2mm
